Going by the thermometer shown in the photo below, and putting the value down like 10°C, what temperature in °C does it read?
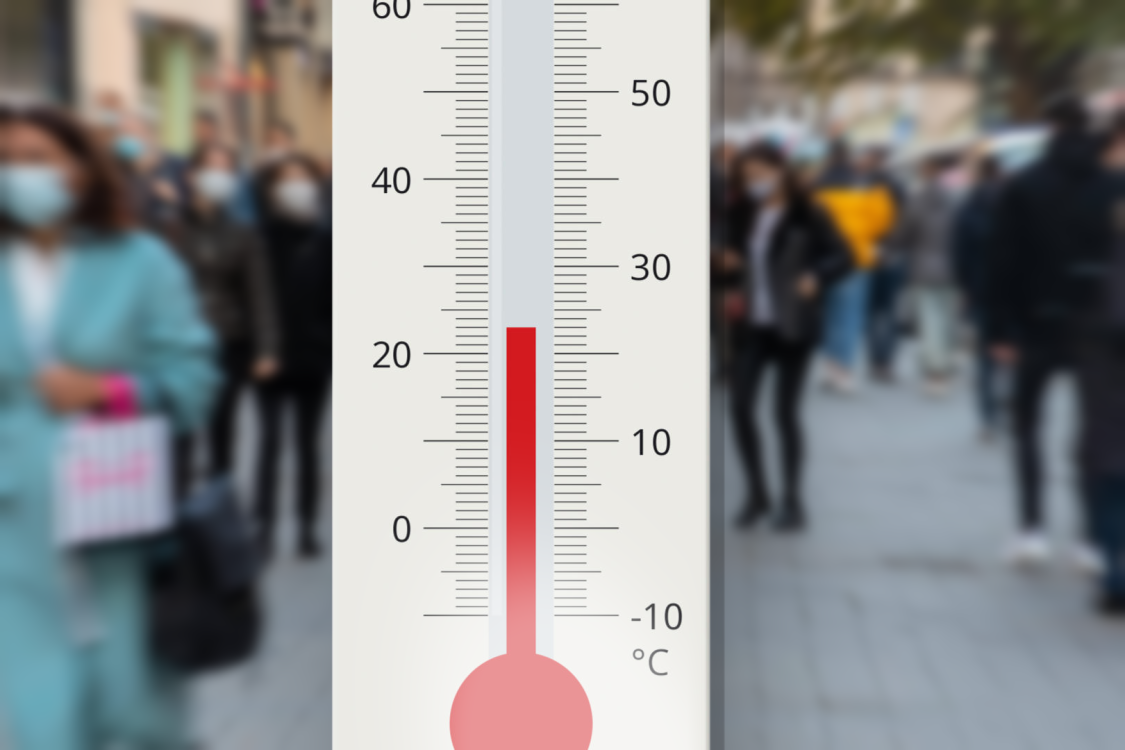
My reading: 23°C
